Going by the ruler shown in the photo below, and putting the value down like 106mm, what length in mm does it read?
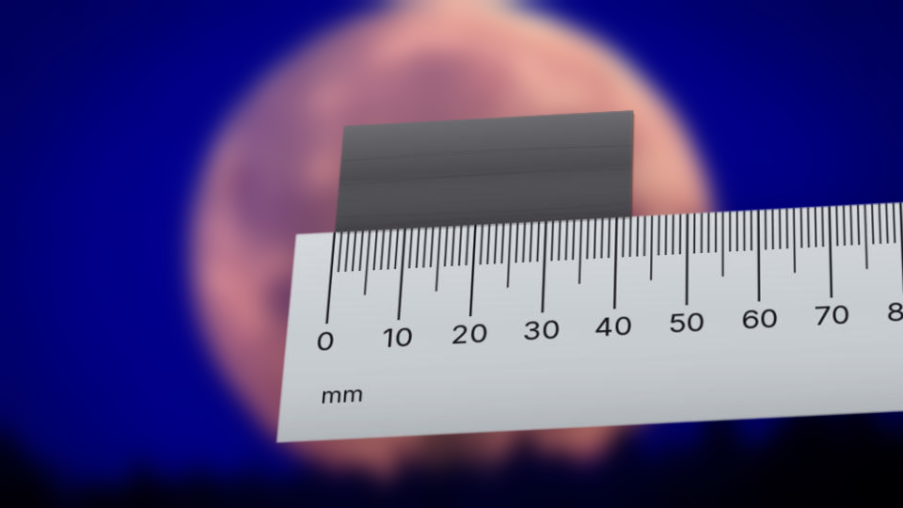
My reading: 42mm
